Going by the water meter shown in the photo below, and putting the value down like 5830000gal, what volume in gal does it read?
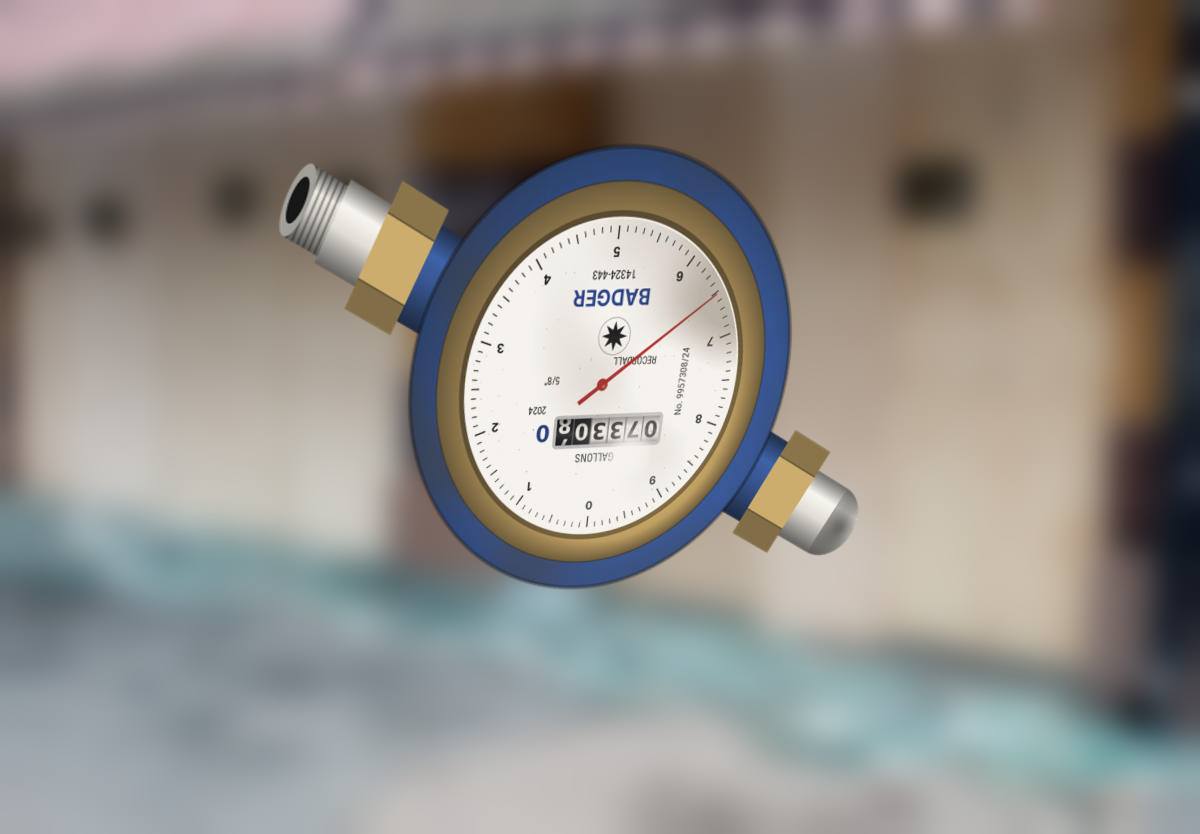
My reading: 733076.5gal
